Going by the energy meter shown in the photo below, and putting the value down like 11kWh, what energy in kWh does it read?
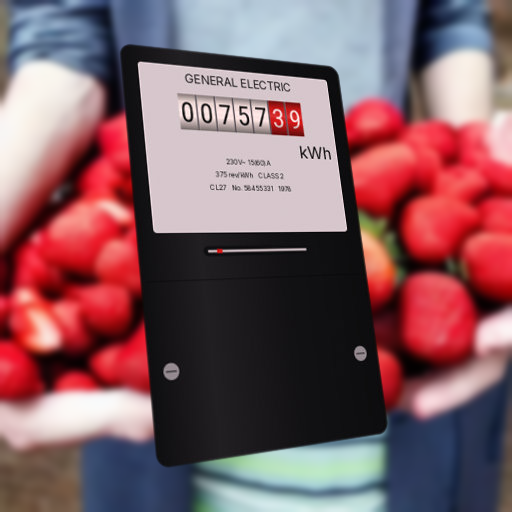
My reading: 757.39kWh
